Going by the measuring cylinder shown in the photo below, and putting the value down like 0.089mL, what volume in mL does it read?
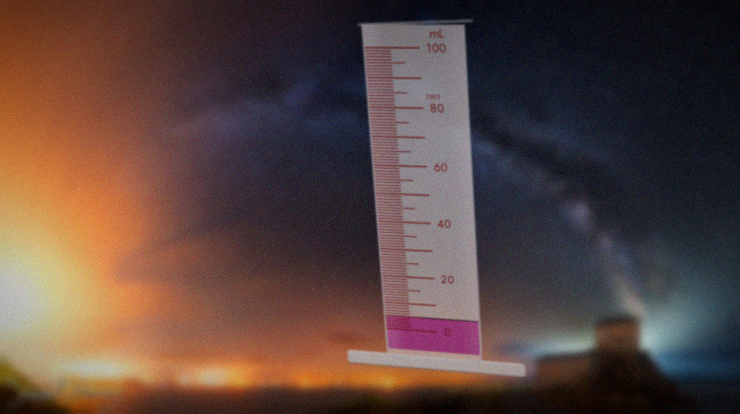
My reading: 5mL
